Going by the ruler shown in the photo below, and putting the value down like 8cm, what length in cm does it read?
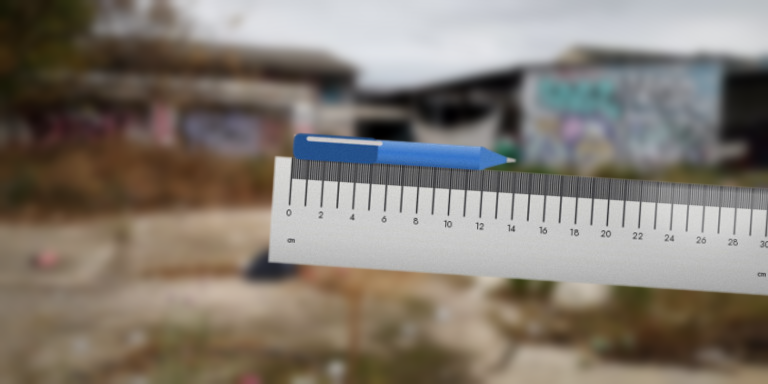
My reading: 14cm
